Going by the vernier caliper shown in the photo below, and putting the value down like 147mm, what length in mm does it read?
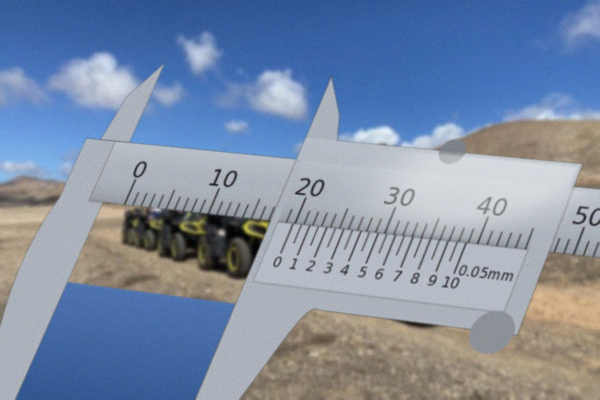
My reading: 19.8mm
